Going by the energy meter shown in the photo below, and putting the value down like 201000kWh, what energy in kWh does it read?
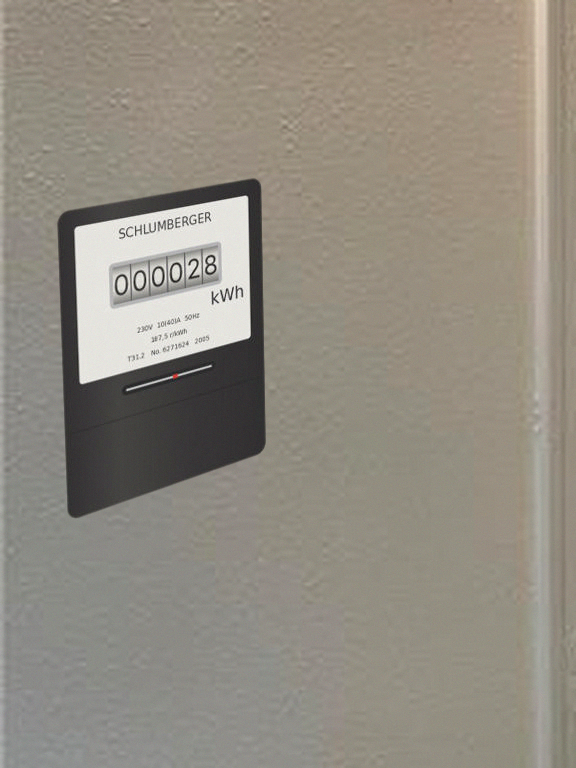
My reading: 28kWh
